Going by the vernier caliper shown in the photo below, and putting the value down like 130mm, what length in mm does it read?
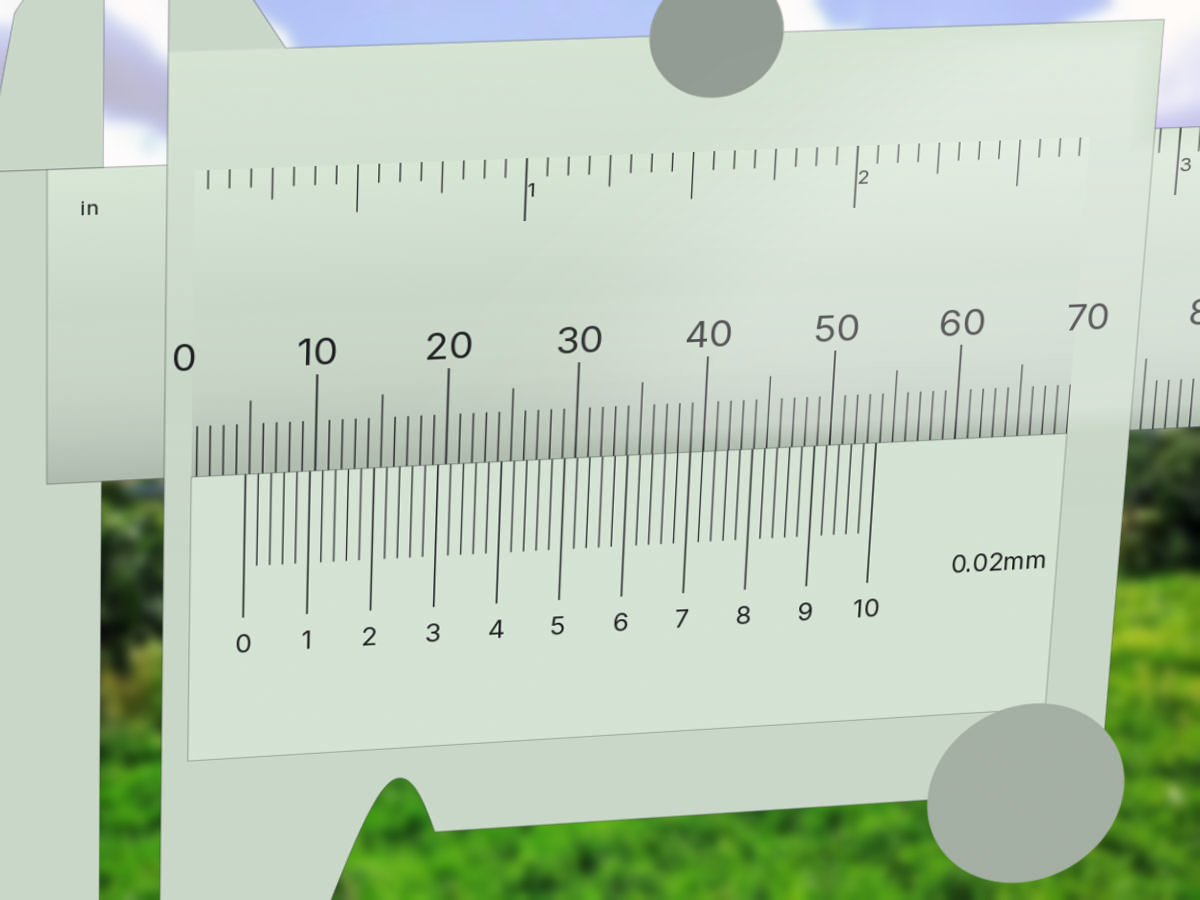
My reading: 4.7mm
